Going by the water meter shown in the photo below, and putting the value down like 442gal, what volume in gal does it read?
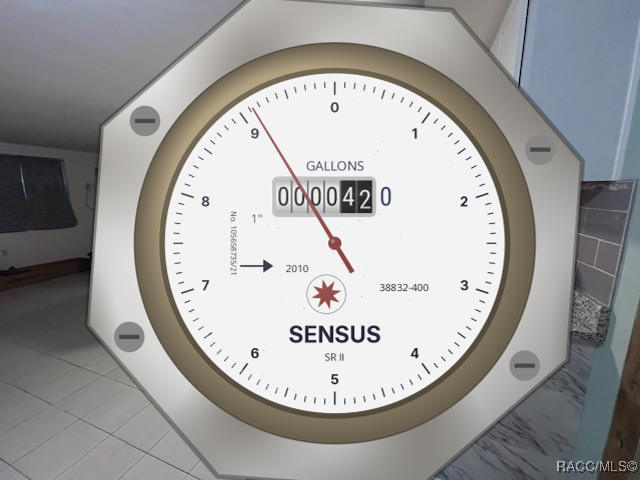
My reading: 419.1gal
